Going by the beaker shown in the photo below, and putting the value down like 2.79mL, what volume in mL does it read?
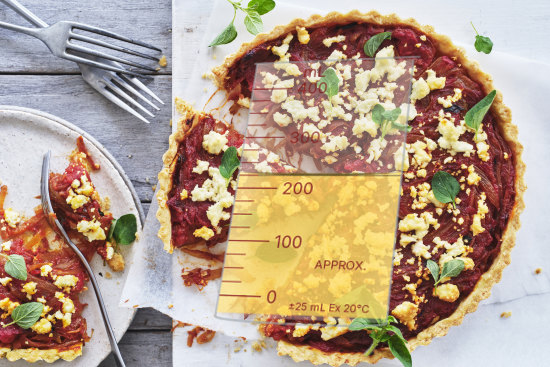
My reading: 225mL
